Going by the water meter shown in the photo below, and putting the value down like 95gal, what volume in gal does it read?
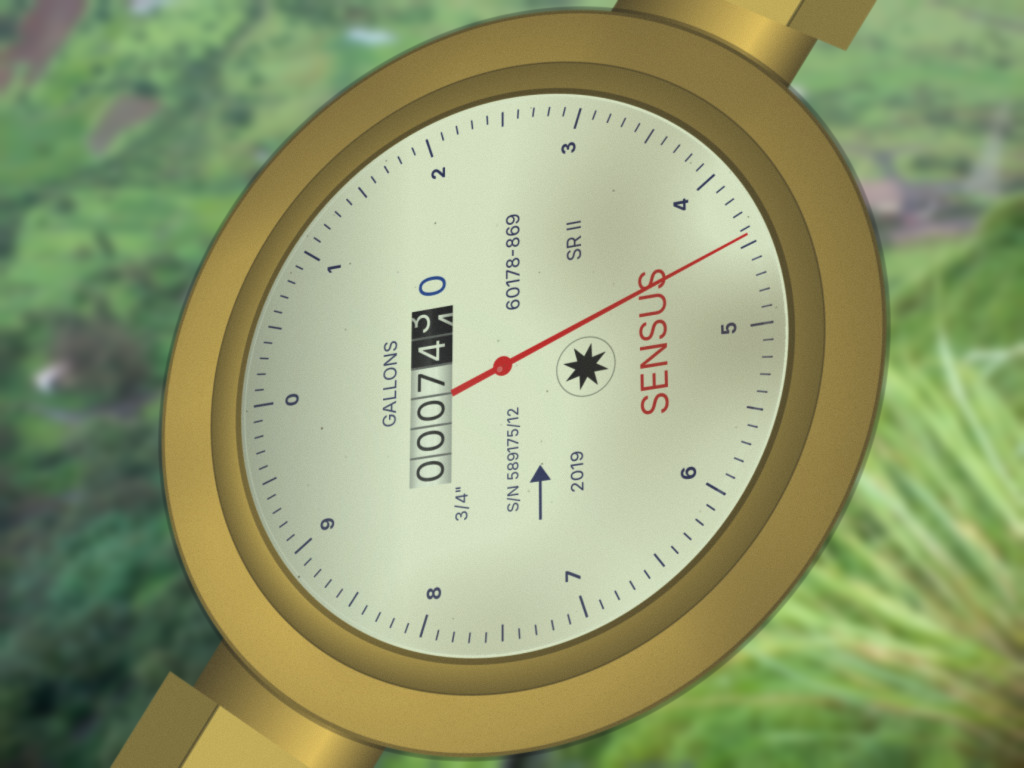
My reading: 7434.4gal
